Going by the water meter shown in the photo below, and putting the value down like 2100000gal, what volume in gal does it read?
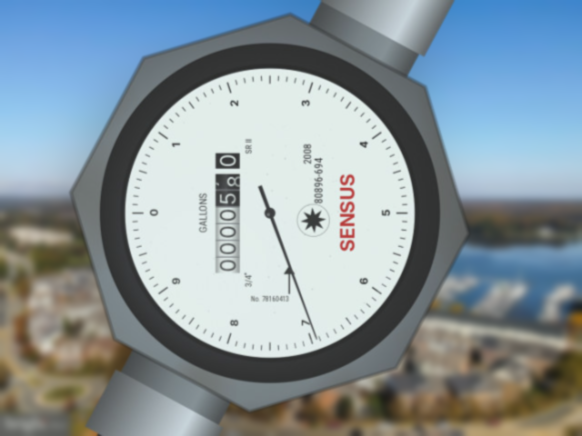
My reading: 576.9gal
